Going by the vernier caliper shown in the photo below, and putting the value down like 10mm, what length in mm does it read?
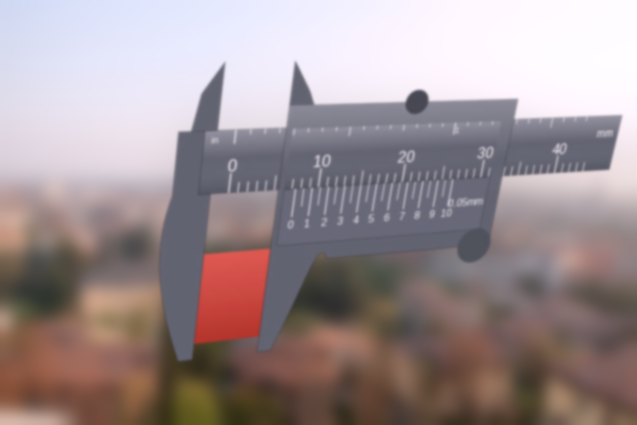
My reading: 7.4mm
